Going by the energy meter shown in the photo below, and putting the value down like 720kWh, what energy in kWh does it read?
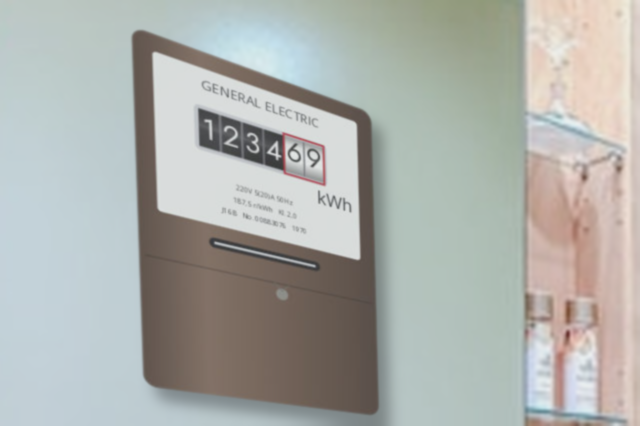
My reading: 1234.69kWh
